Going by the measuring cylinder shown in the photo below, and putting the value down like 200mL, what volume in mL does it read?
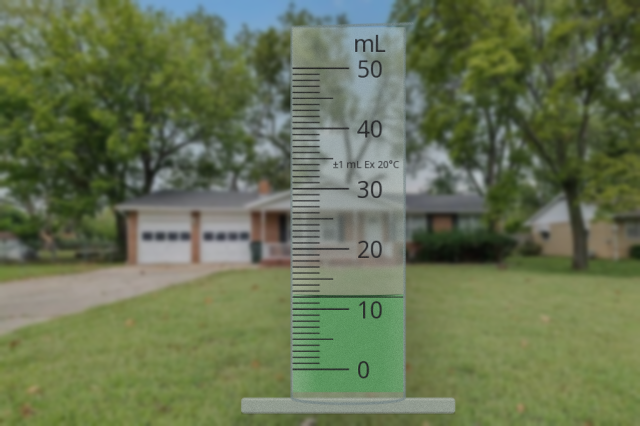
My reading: 12mL
